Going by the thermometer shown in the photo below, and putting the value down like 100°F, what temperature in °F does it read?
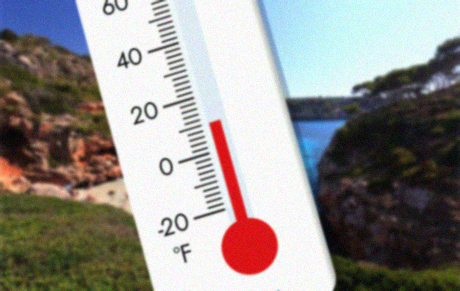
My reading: 10°F
